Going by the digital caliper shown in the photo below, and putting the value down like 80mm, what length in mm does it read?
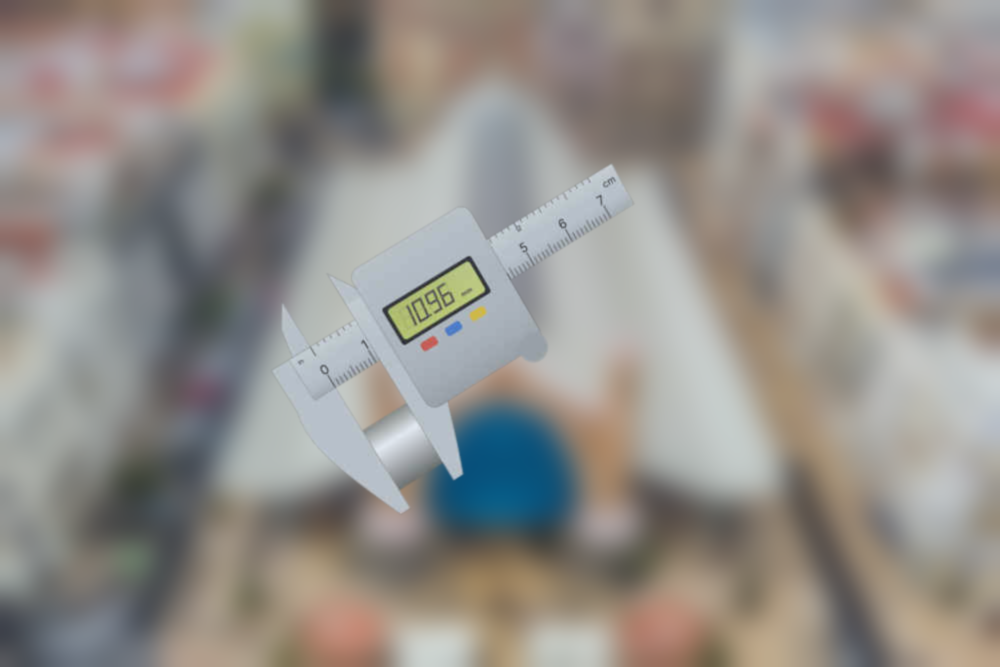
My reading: 10.96mm
